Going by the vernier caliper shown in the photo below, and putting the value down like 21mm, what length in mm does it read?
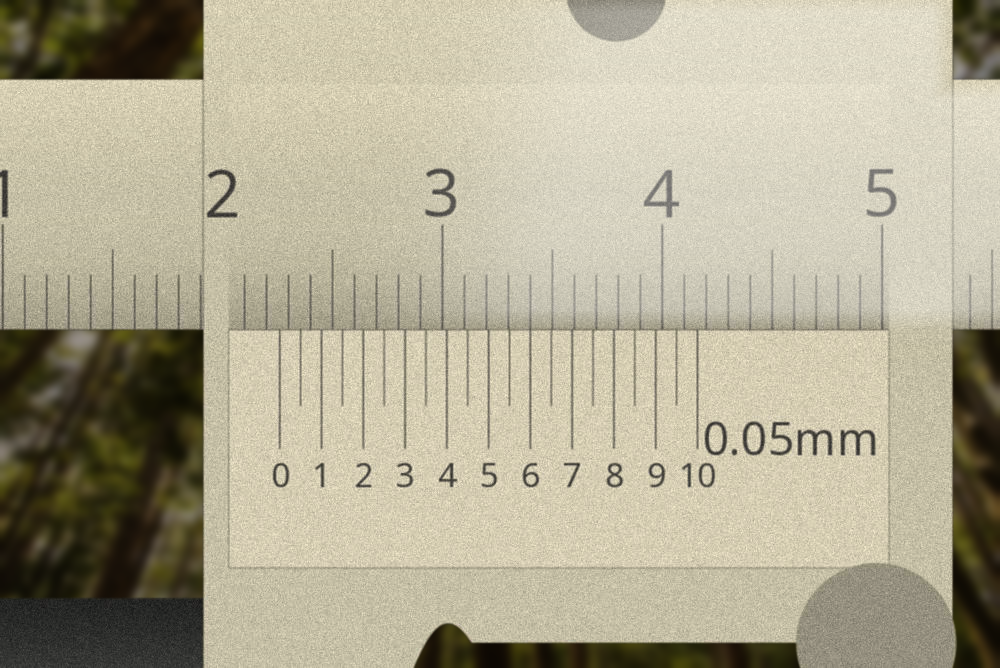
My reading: 22.6mm
